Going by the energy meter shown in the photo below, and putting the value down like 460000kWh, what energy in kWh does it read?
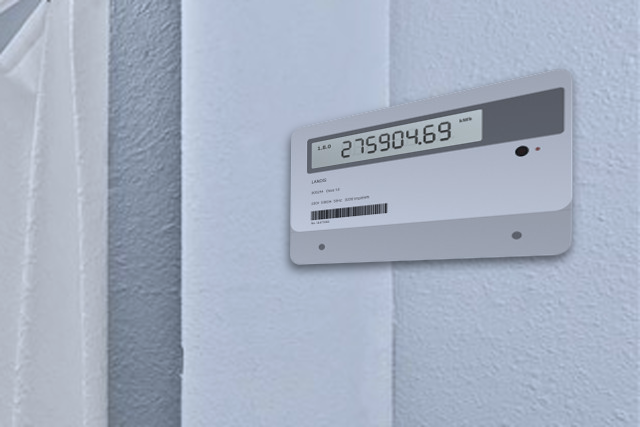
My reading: 275904.69kWh
